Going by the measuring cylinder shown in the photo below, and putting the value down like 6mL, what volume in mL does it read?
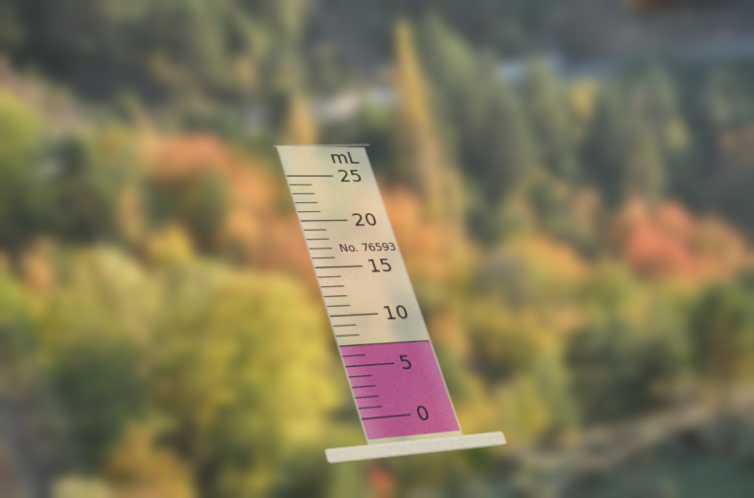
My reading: 7mL
